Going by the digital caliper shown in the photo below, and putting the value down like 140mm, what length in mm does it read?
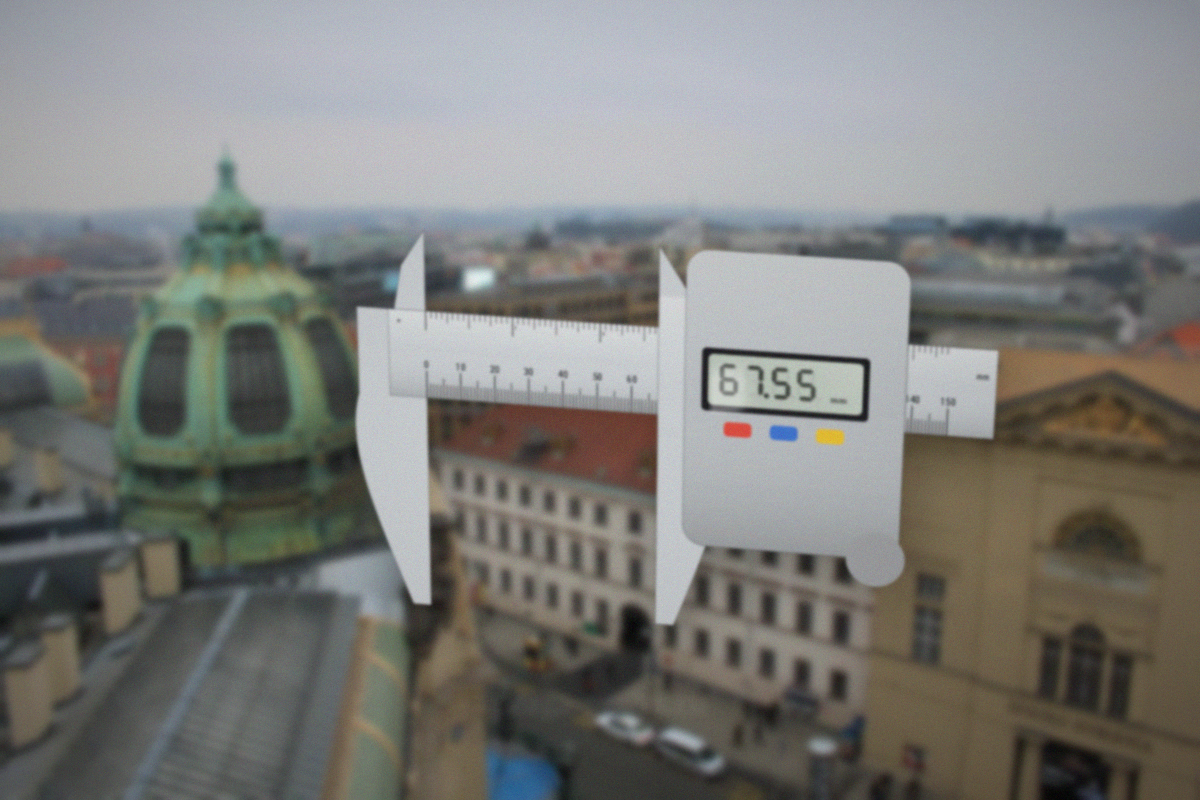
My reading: 67.55mm
